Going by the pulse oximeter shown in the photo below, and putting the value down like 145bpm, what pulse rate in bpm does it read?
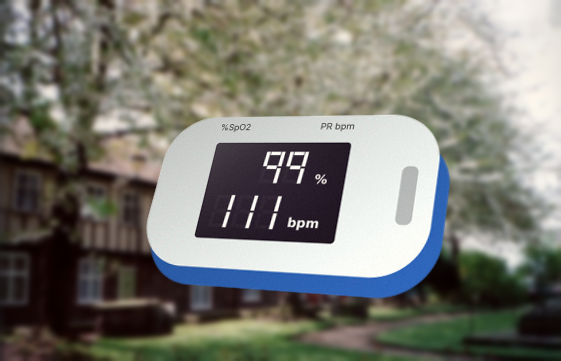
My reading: 111bpm
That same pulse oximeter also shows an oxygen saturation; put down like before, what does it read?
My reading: 99%
